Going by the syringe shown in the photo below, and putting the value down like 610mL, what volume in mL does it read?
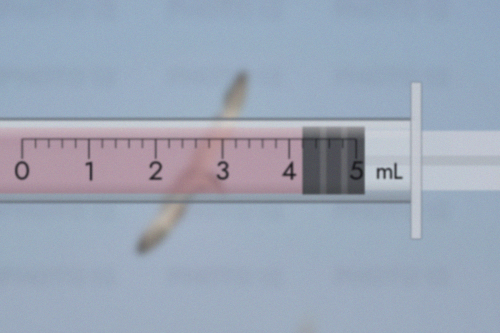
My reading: 4.2mL
